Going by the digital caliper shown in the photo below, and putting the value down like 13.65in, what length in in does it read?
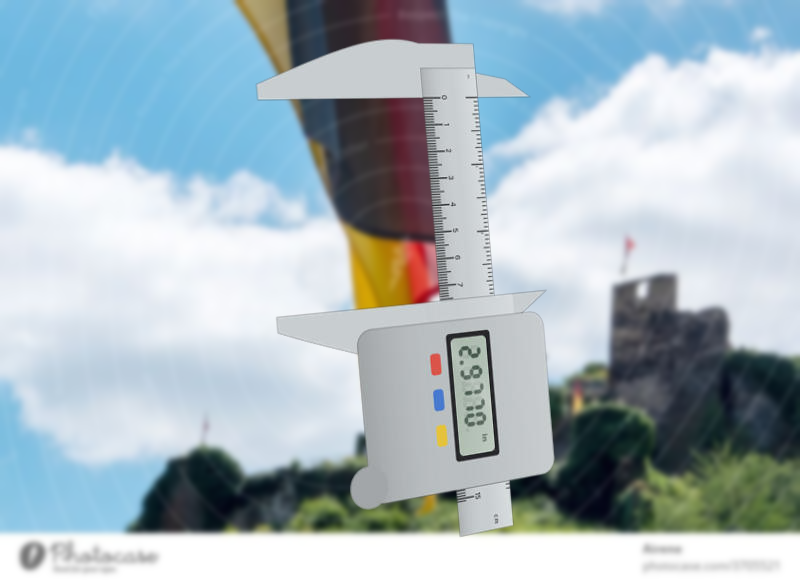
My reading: 2.9770in
